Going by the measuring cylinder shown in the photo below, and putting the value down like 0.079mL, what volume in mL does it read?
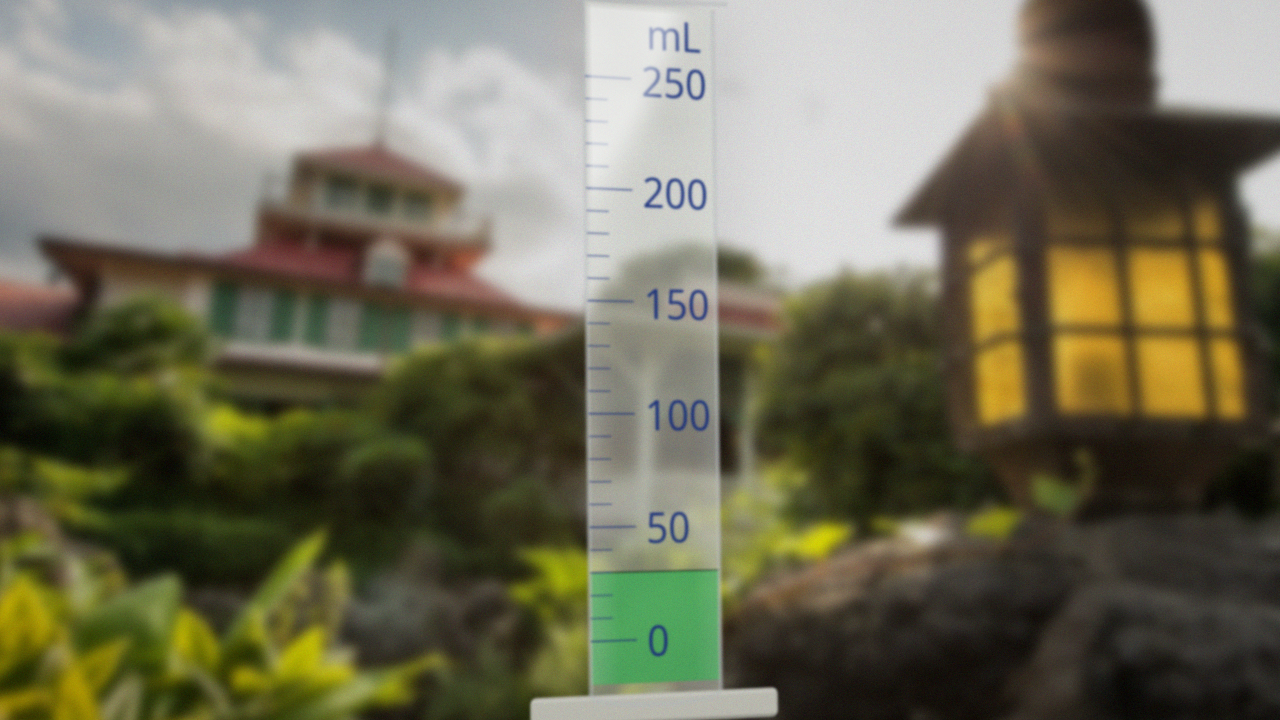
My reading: 30mL
